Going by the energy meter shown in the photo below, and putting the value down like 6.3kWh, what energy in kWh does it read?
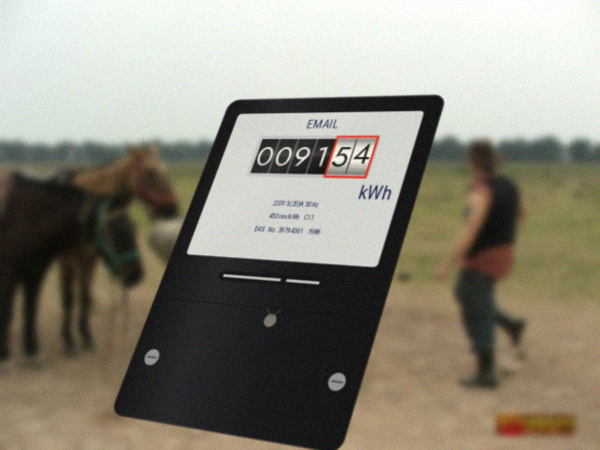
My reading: 91.54kWh
